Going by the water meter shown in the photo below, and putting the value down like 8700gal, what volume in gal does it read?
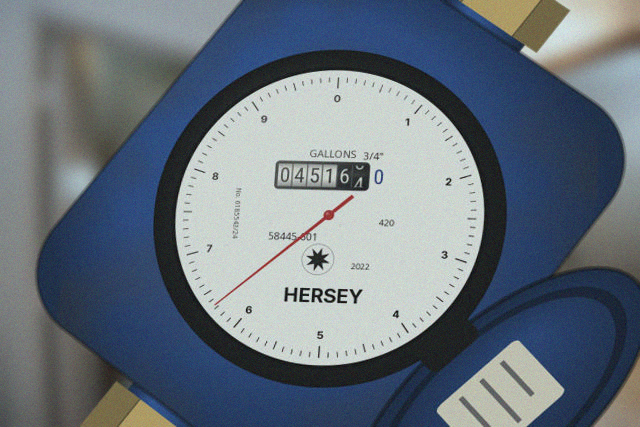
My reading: 451636.3gal
